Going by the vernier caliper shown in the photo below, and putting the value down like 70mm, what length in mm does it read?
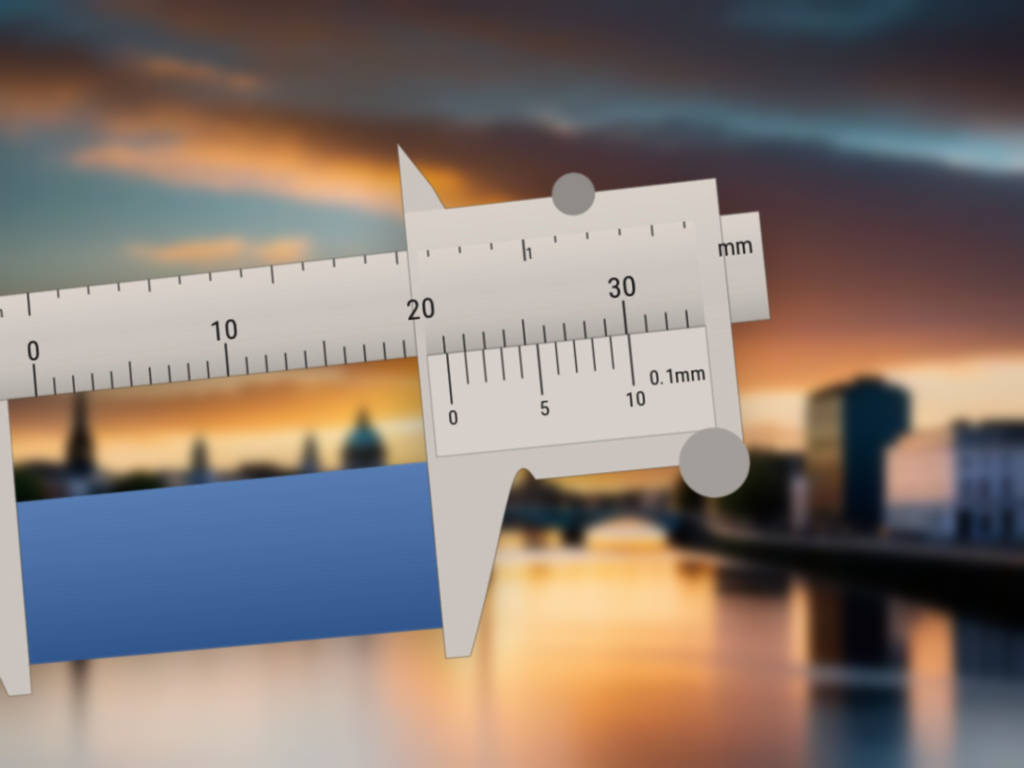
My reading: 21.1mm
